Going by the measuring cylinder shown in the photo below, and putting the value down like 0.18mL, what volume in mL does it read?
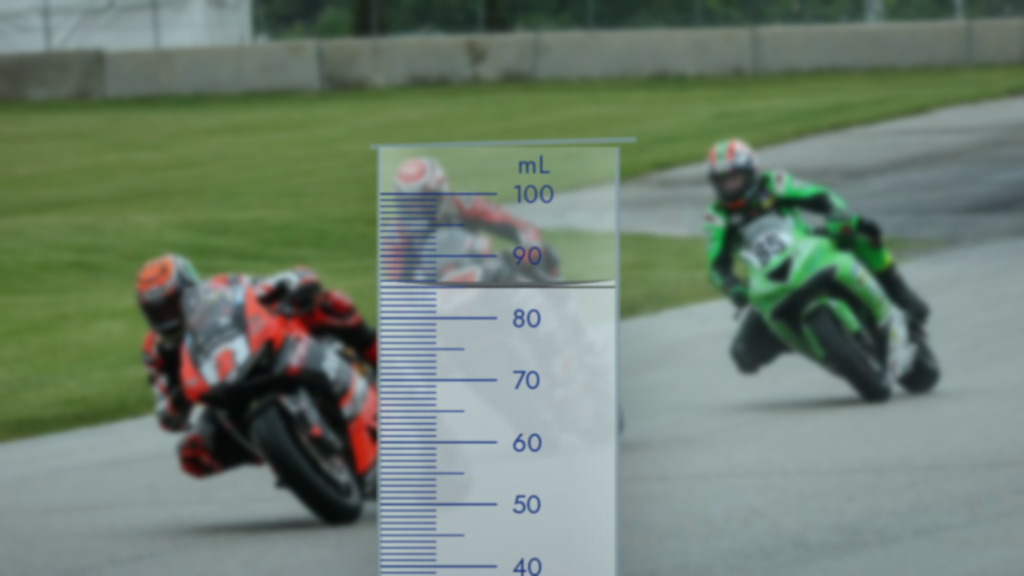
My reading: 85mL
